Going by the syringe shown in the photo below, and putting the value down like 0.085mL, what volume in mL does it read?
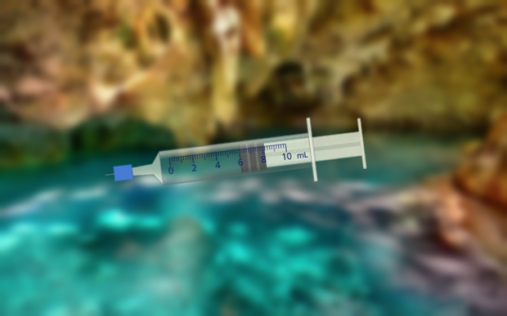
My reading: 6mL
